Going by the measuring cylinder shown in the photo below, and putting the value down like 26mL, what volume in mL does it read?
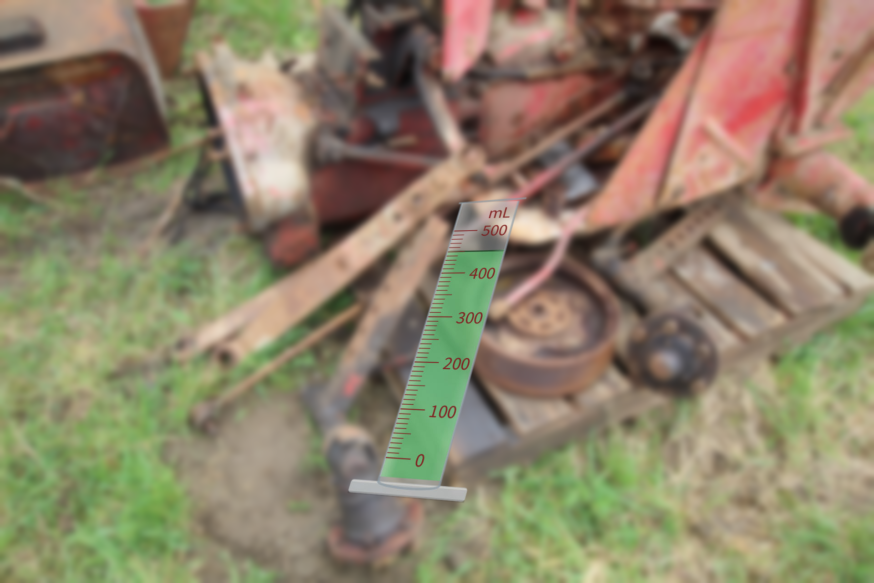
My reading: 450mL
